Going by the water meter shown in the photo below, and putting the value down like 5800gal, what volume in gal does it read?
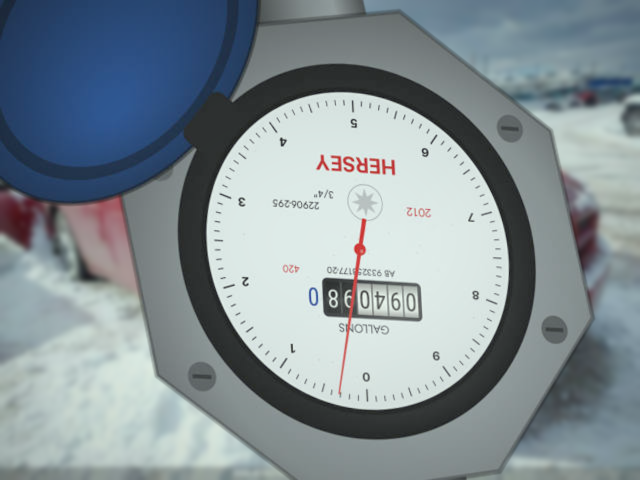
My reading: 940980.3gal
